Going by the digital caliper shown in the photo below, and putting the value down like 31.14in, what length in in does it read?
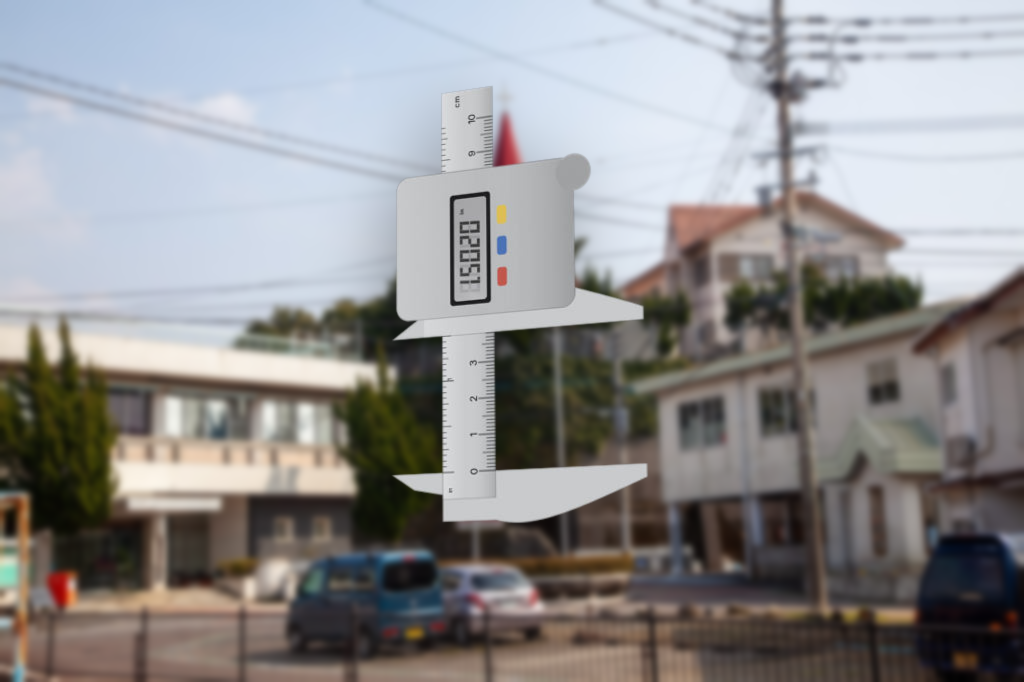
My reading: 1.5020in
